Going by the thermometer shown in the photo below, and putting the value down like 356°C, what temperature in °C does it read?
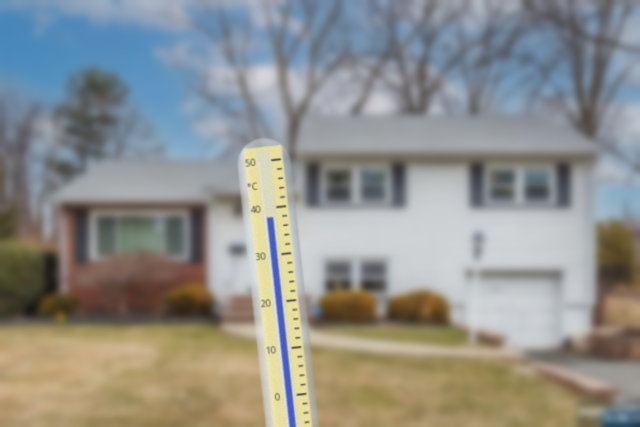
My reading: 38°C
